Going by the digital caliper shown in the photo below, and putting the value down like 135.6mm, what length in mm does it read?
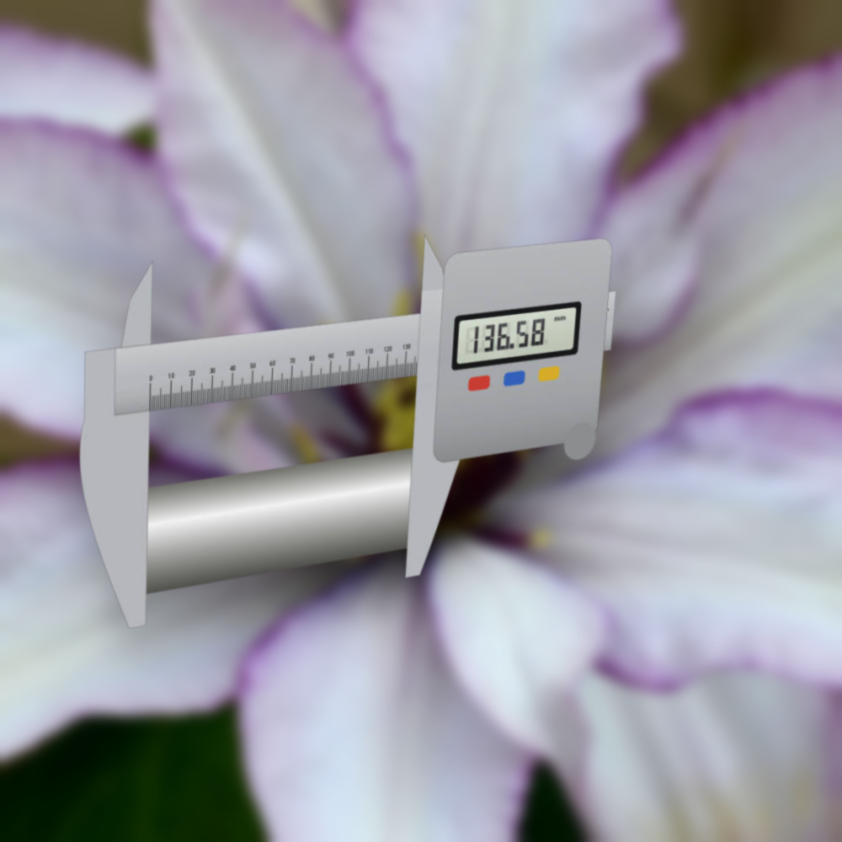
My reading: 136.58mm
